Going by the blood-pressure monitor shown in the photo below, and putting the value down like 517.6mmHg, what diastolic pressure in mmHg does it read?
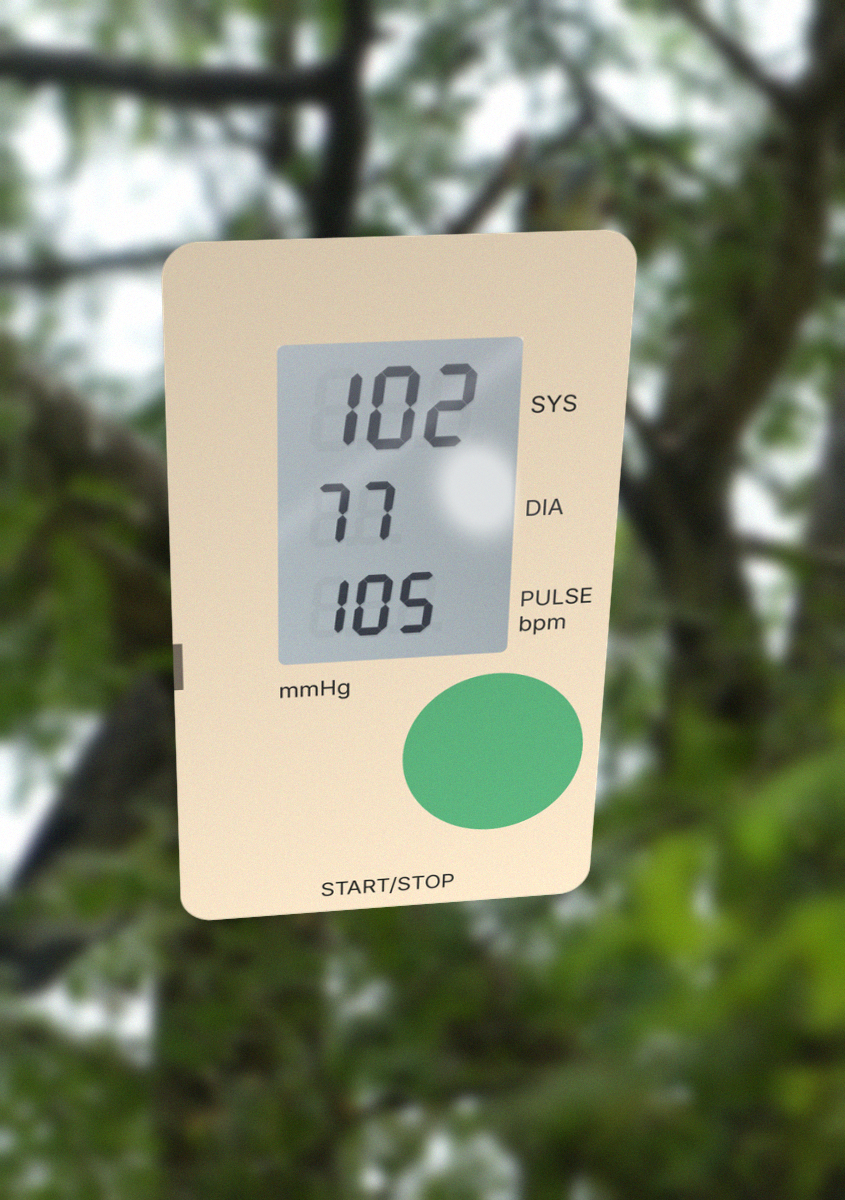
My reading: 77mmHg
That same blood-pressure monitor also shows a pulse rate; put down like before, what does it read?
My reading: 105bpm
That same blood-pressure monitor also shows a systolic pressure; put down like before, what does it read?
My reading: 102mmHg
